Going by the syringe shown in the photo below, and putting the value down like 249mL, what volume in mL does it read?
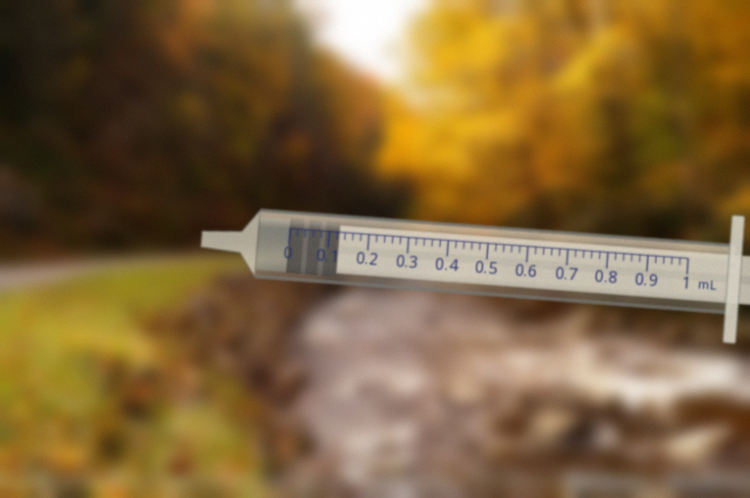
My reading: 0mL
